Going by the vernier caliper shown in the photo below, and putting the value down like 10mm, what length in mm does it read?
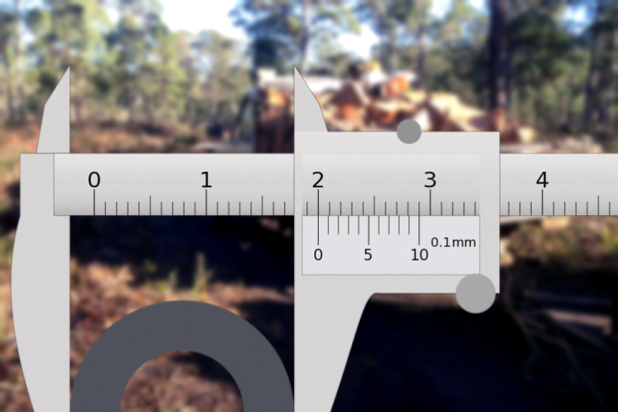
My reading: 20.0mm
